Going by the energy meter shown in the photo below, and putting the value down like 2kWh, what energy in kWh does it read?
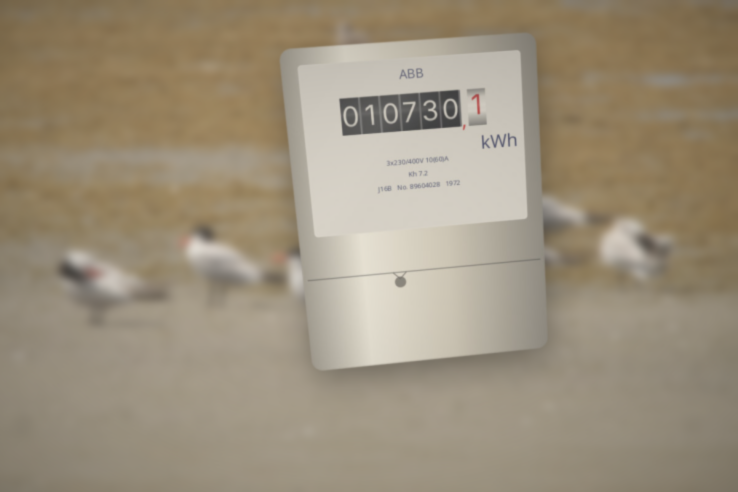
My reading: 10730.1kWh
